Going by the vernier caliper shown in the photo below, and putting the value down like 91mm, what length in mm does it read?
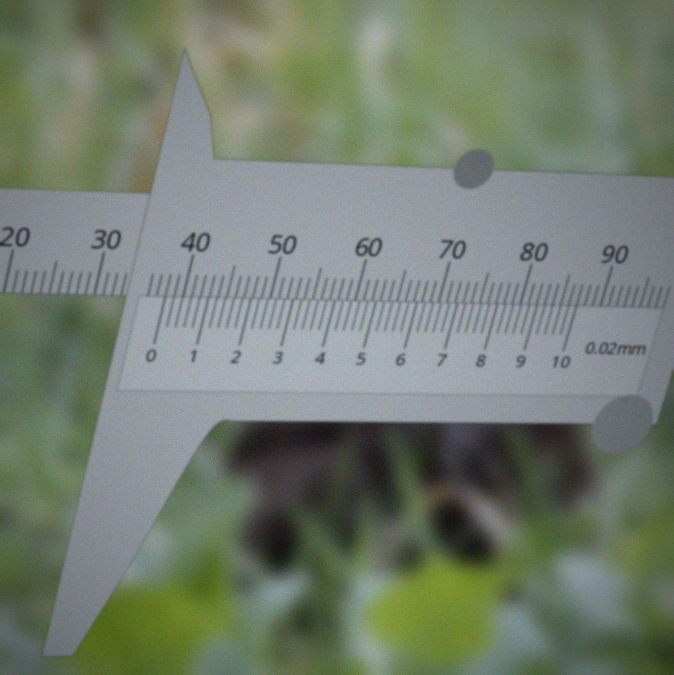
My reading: 38.0mm
